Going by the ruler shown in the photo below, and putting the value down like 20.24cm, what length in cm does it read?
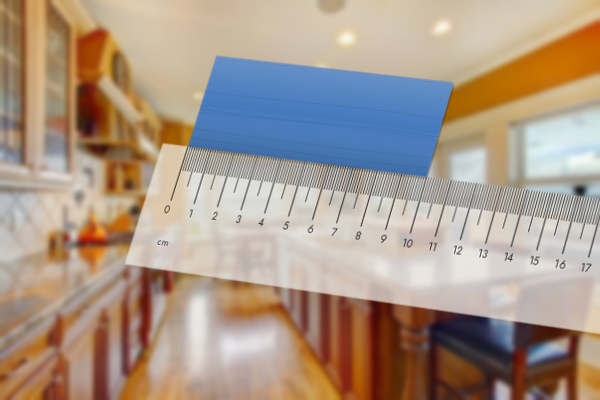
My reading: 10cm
